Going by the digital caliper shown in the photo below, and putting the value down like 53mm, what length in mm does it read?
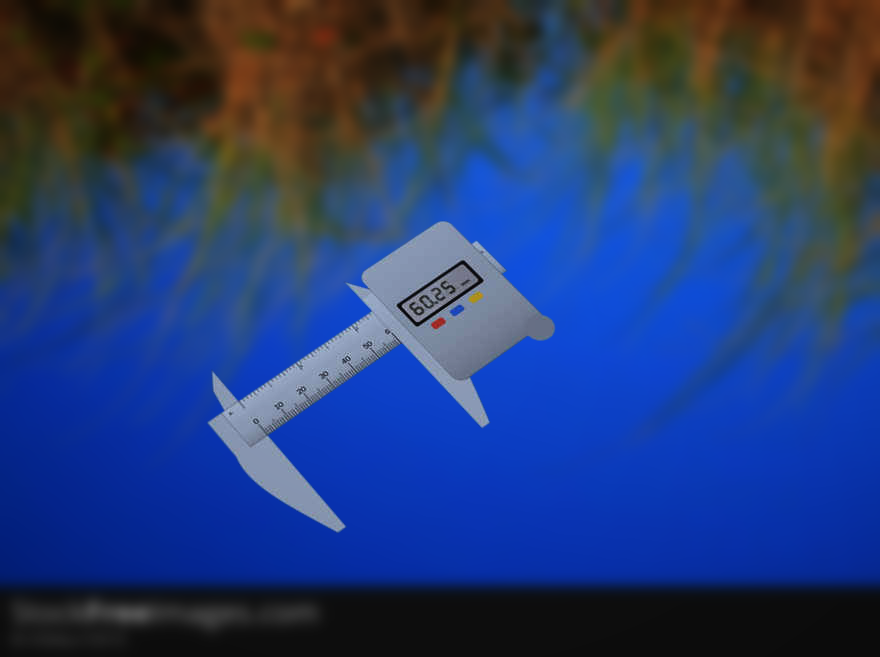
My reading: 60.25mm
